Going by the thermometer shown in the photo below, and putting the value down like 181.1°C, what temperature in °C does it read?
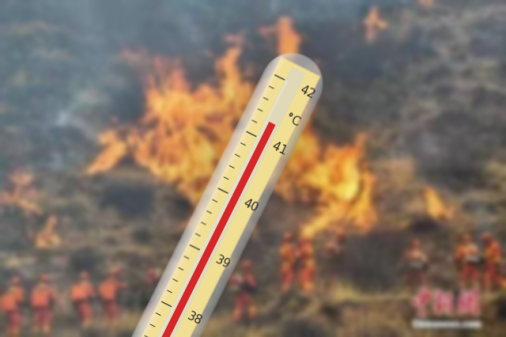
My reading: 41.3°C
